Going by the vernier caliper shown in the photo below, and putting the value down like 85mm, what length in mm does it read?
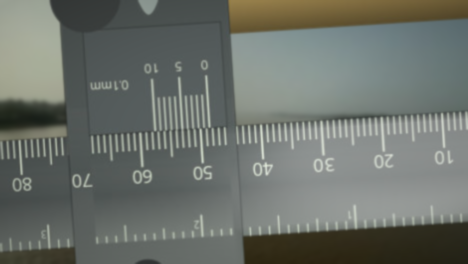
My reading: 48.5mm
